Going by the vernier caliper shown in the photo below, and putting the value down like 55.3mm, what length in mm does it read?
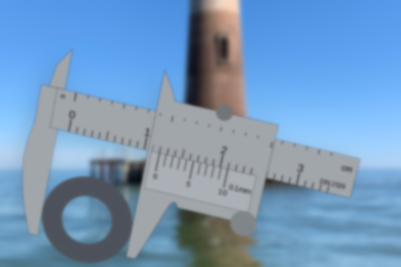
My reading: 12.0mm
